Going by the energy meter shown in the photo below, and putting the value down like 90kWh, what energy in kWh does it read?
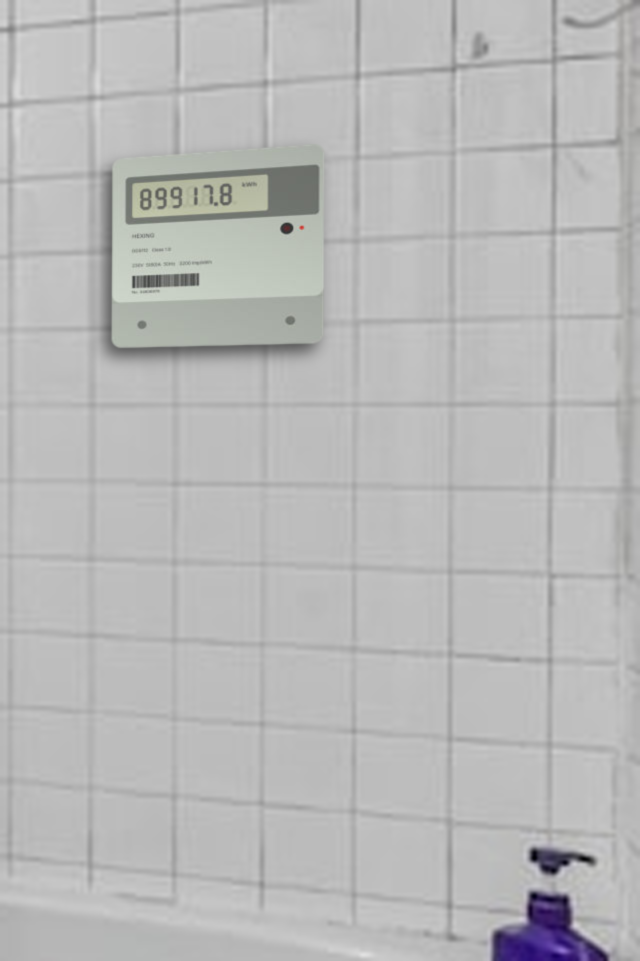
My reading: 89917.8kWh
